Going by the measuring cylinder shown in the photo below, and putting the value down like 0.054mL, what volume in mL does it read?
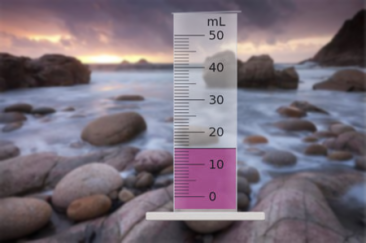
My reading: 15mL
